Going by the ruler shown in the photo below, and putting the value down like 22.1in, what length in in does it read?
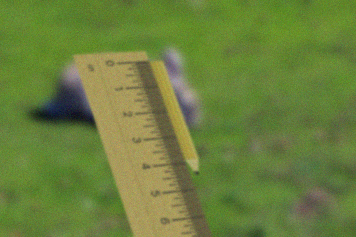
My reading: 4.5in
